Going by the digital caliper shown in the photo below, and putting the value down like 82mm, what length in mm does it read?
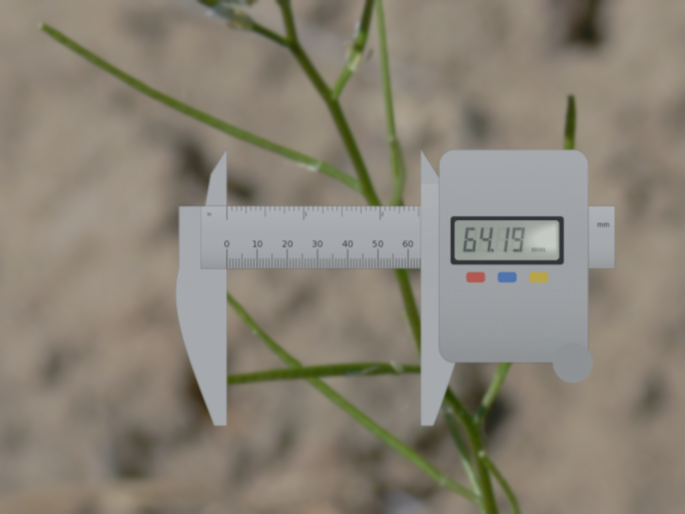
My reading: 64.19mm
